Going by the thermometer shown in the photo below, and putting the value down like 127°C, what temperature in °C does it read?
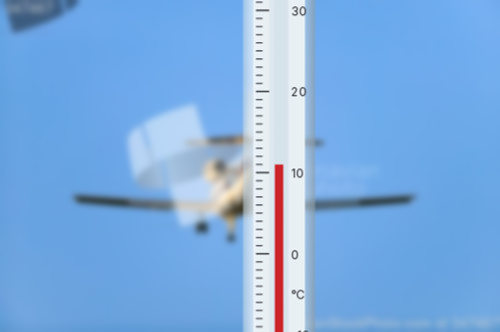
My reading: 11°C
